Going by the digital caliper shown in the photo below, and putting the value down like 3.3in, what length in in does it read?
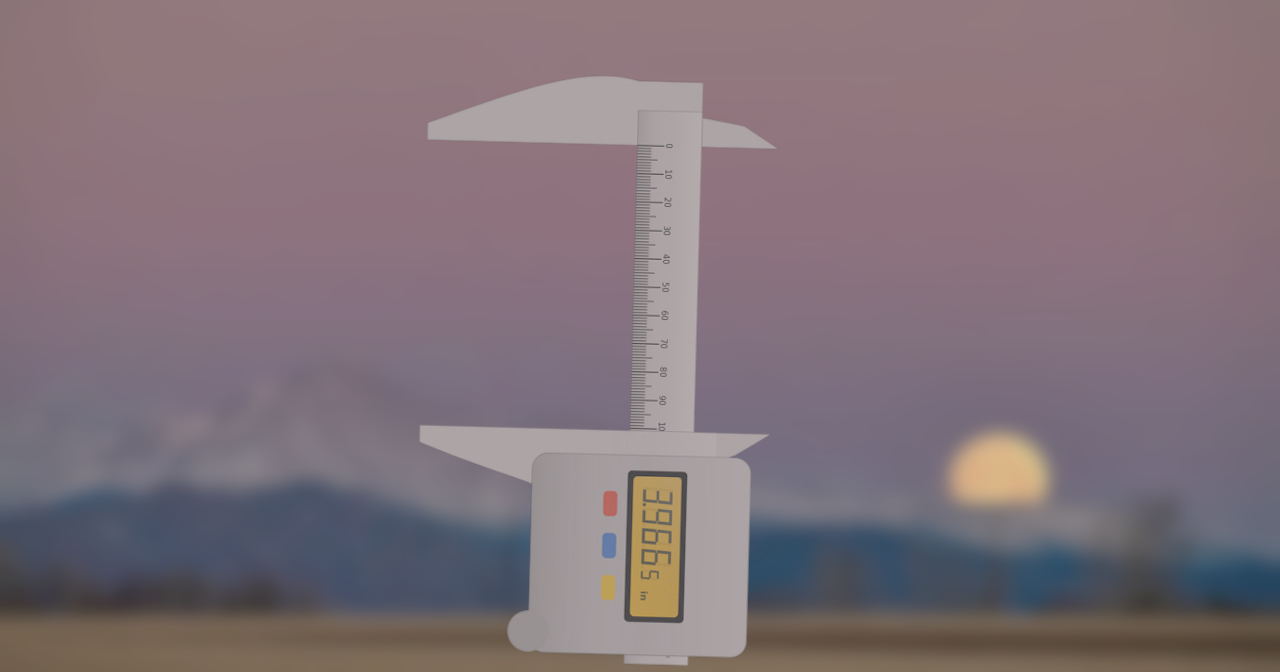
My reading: 3.9665in
